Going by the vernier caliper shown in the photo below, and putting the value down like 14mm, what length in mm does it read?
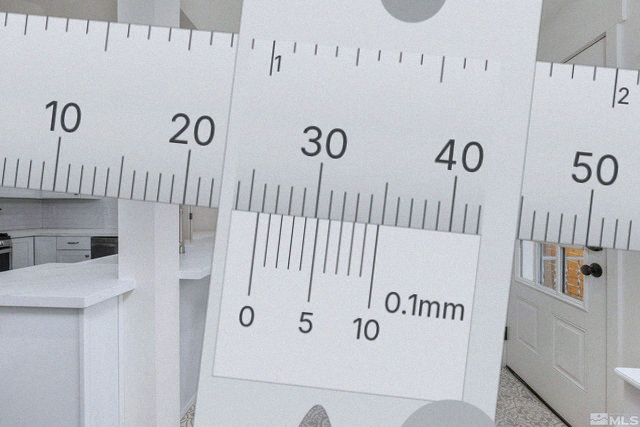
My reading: 25.7mm
